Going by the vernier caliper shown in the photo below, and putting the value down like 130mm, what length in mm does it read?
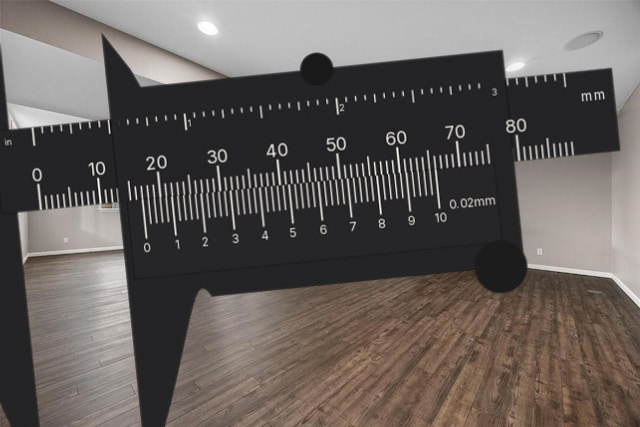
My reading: 17.0mm
